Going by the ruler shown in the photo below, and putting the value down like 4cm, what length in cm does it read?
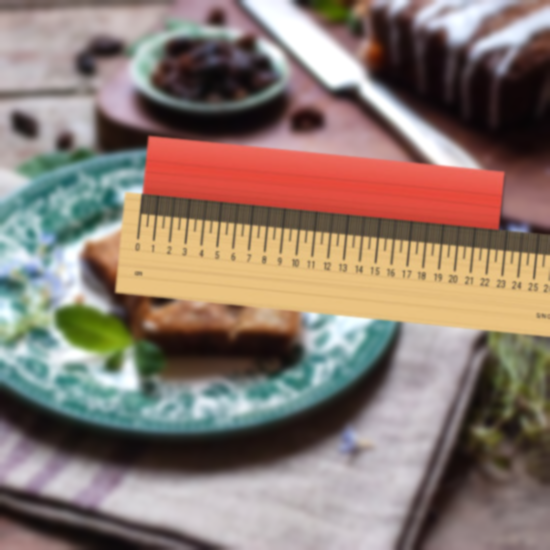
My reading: 22.5cm
